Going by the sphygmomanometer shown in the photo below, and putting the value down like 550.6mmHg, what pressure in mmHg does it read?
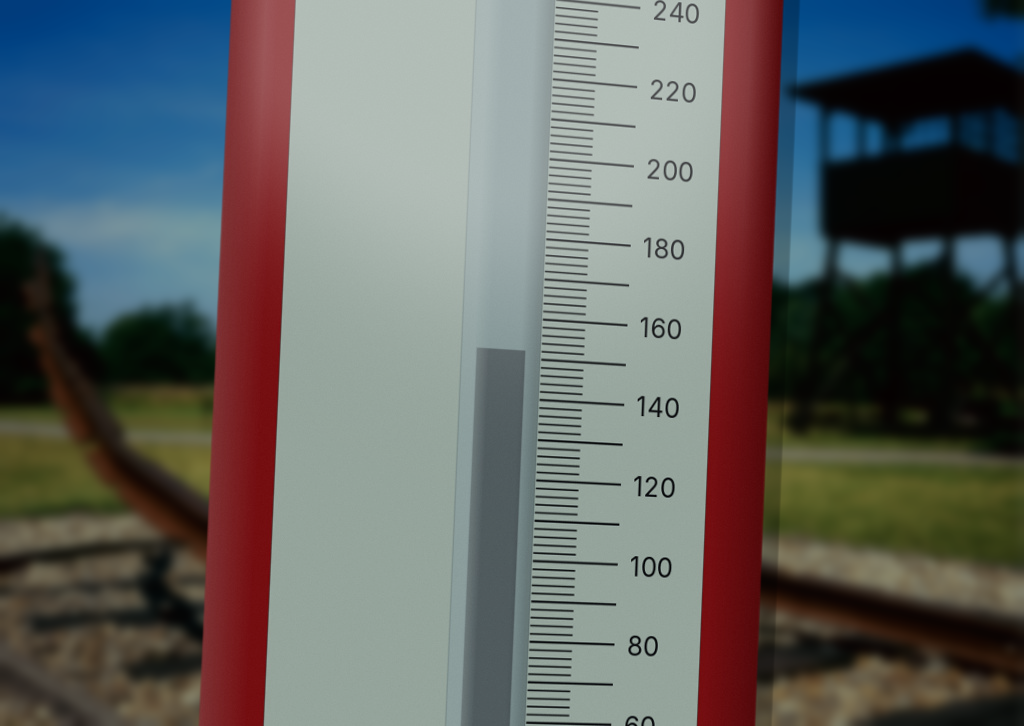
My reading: 152mmHg
